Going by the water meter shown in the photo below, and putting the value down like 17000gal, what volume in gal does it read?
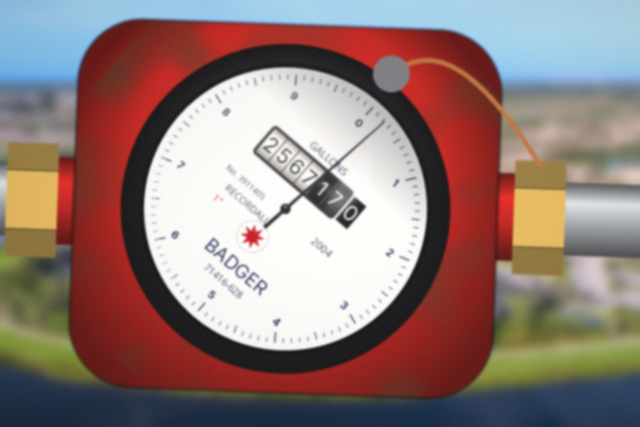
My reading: 2567170.2gal
